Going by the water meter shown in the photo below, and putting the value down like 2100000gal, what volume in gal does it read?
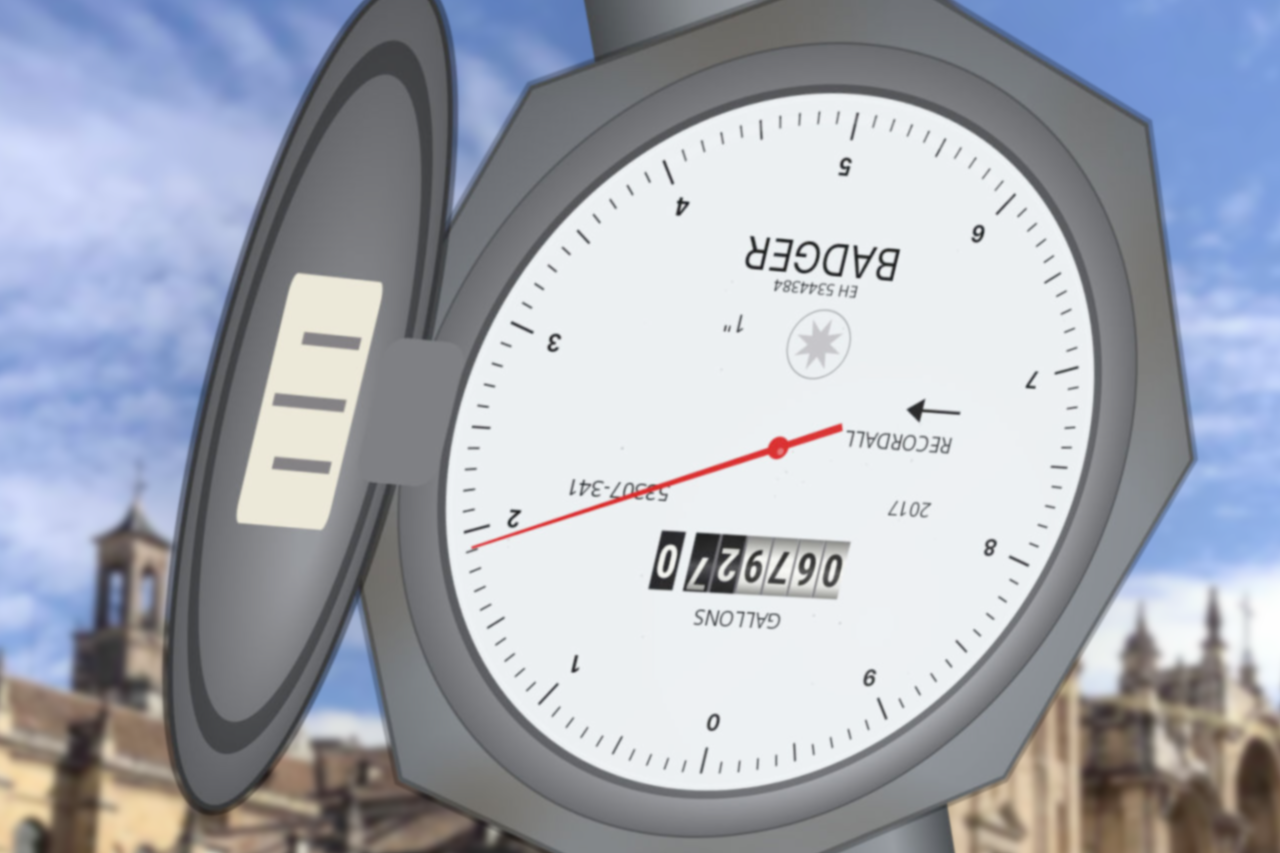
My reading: 679271.9gal
